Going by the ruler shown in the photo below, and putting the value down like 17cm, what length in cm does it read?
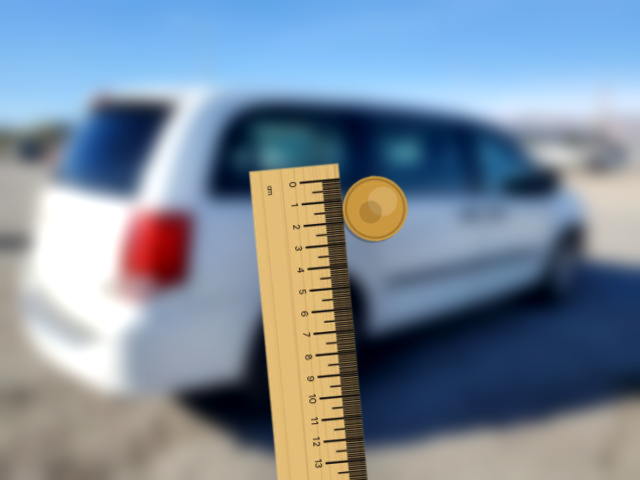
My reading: 3cm
